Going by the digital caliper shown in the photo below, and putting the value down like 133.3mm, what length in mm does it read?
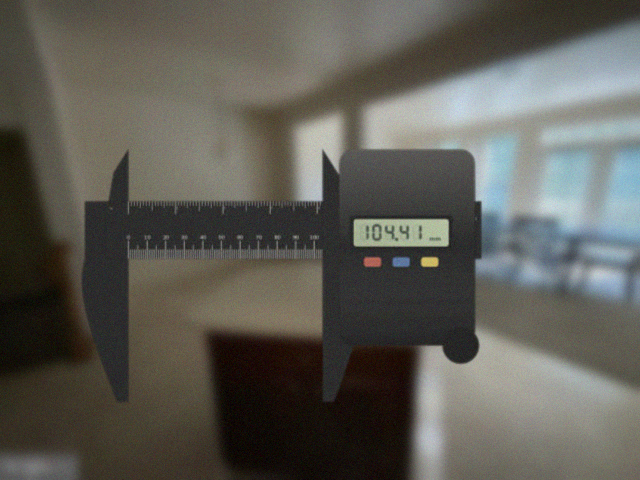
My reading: 104.41mm
